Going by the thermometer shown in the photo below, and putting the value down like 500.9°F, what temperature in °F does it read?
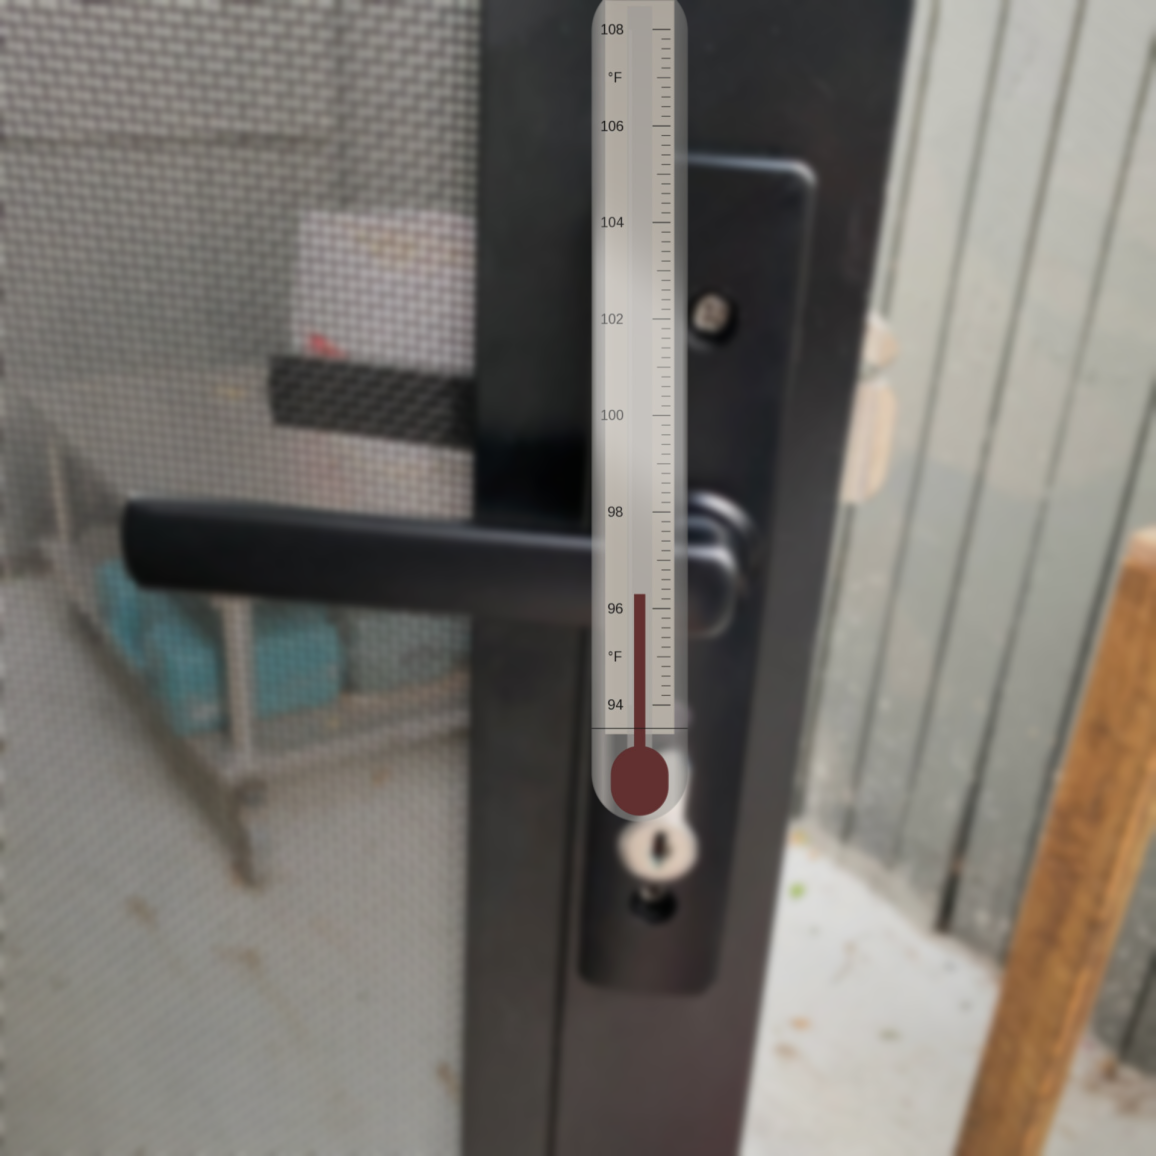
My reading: 96.3°F
